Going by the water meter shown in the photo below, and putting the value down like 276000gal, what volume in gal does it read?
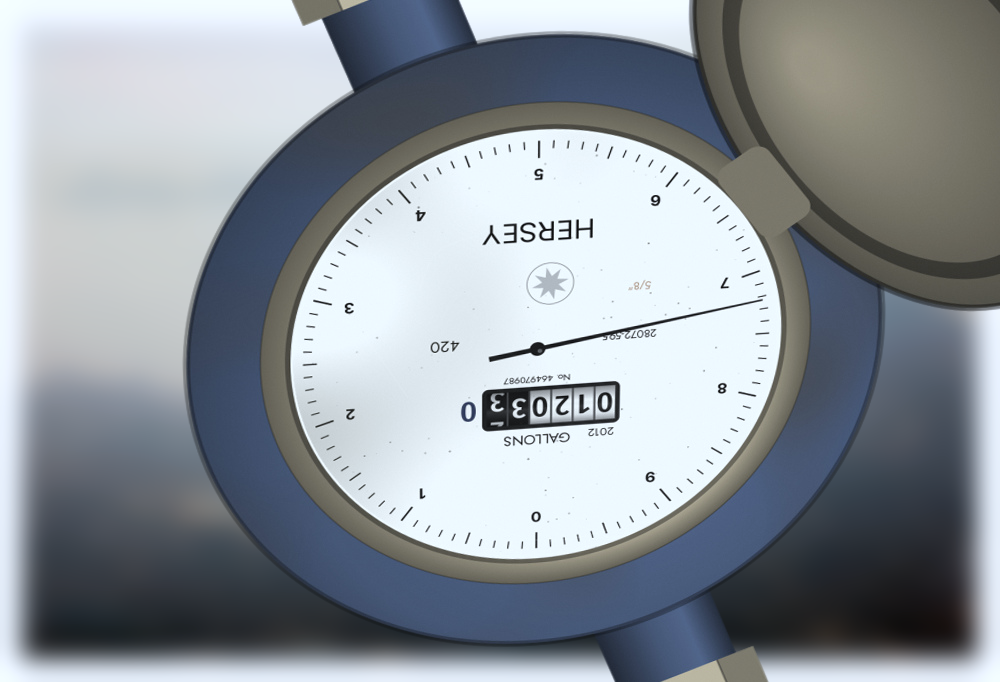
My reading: 120327.2gal
